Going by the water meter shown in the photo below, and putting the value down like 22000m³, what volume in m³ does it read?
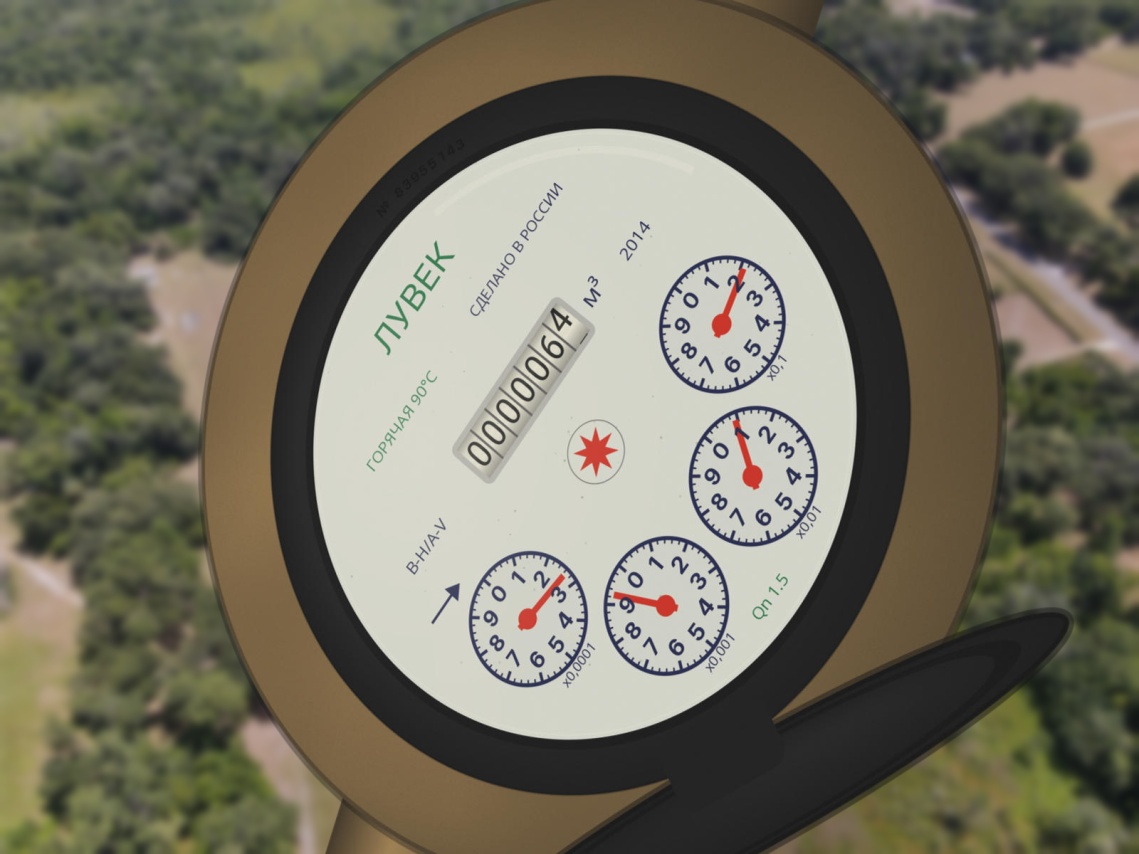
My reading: 64.2092m³
